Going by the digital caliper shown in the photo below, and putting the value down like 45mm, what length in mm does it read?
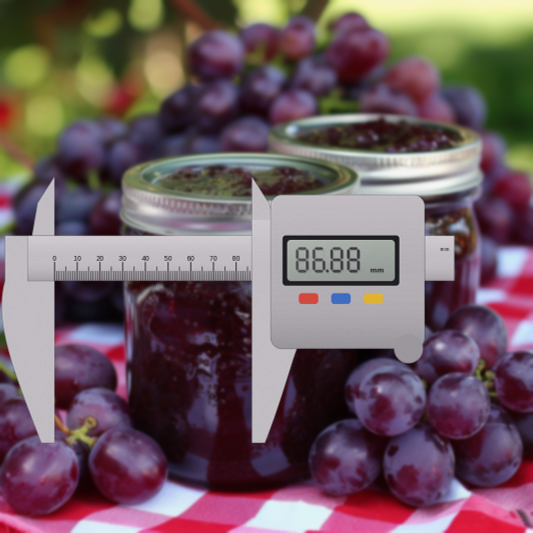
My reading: 86.88mm
